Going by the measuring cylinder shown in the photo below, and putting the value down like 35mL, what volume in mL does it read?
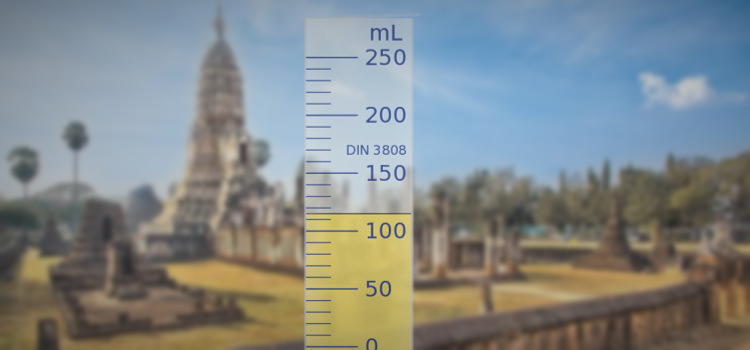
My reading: 115mL
